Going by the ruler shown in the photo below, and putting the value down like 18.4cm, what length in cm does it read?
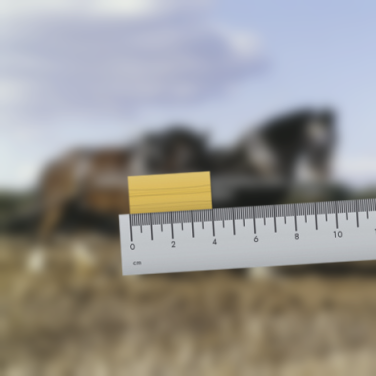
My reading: 4cm
